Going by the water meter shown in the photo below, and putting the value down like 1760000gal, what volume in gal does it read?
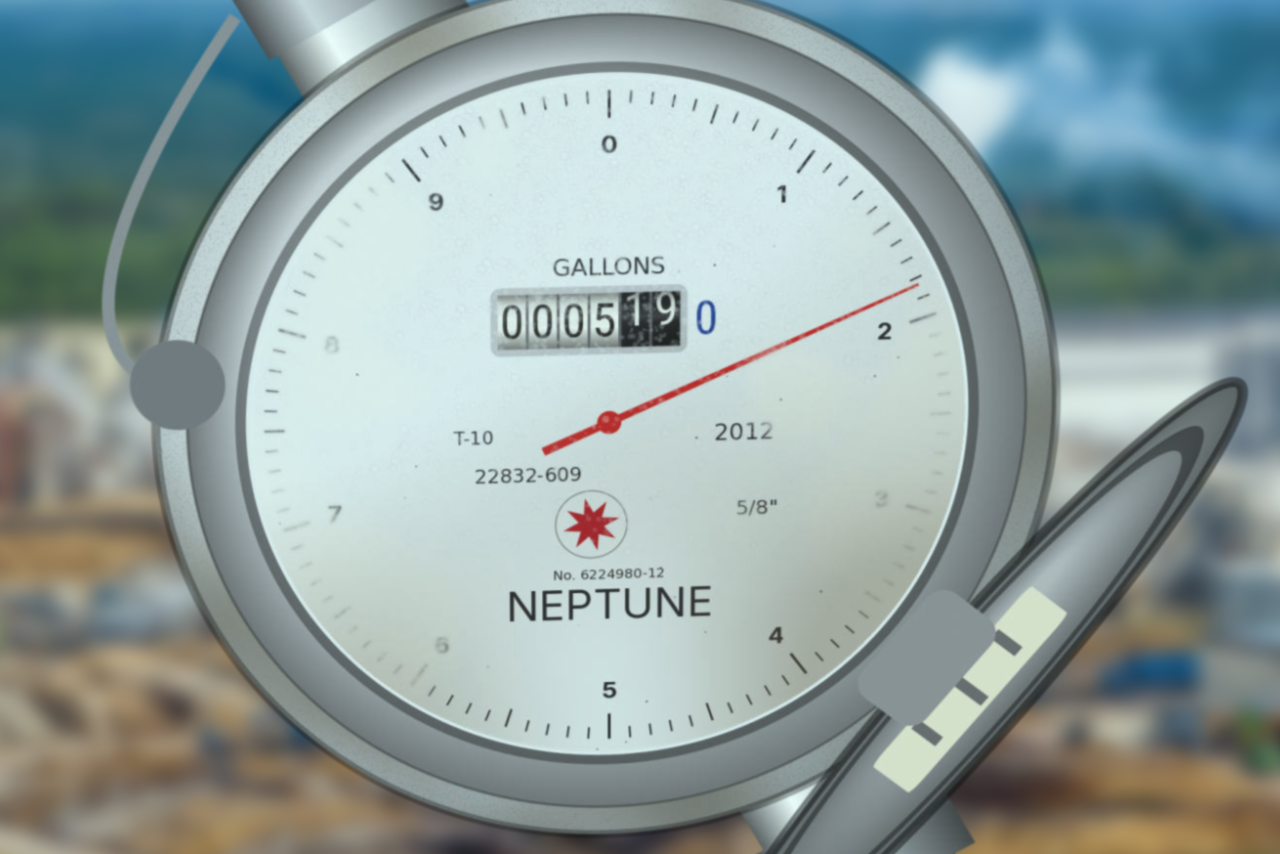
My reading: 5191.8gal
